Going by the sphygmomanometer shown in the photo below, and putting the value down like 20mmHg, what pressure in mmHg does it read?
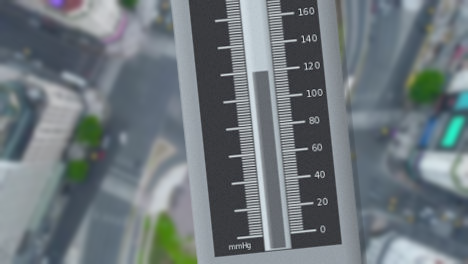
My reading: 120mmHg
